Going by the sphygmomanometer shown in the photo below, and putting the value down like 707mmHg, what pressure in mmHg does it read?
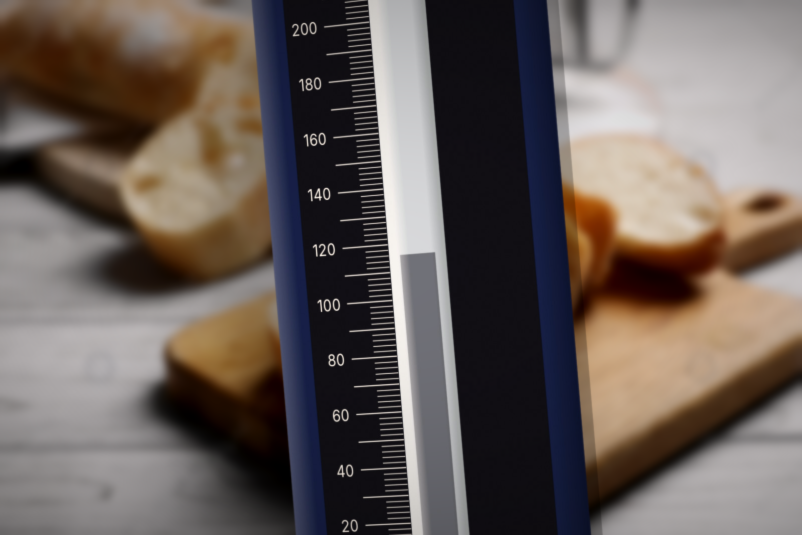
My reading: 116mmHg
